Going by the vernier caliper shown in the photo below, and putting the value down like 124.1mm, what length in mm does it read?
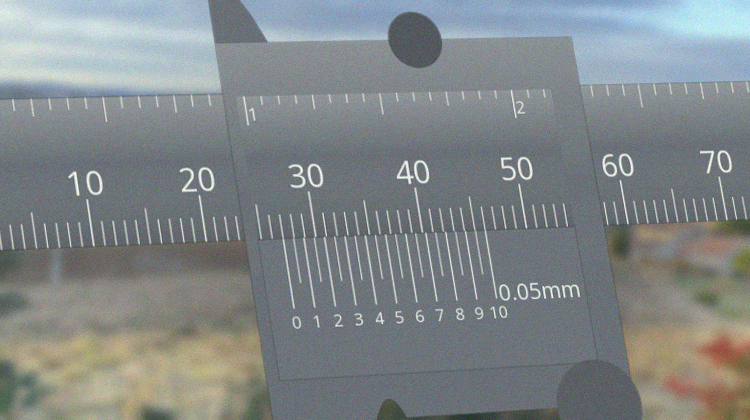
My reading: 27.0mm
